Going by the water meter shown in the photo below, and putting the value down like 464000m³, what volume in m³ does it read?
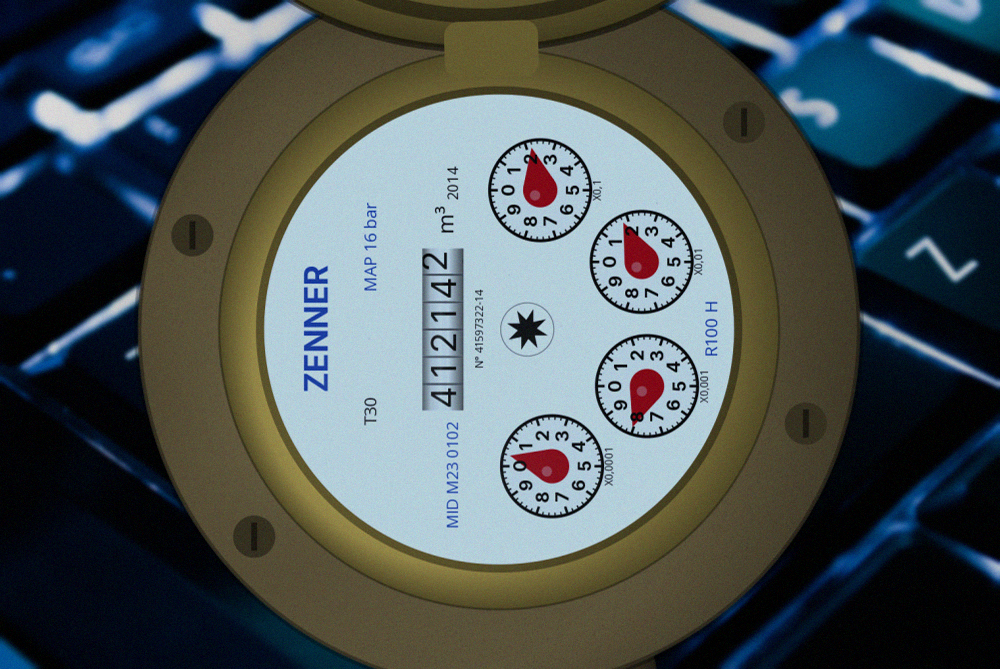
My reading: 412142.2180m³
